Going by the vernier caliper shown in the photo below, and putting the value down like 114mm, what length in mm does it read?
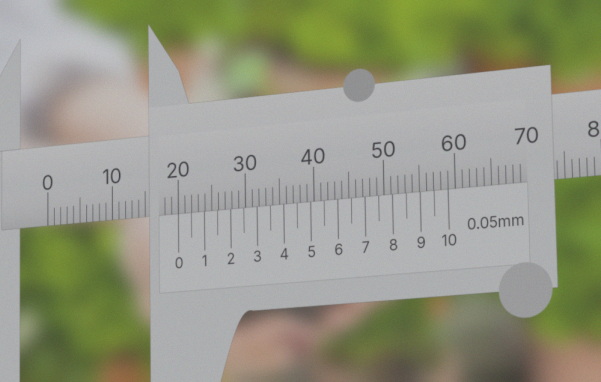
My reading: 20.0mm
